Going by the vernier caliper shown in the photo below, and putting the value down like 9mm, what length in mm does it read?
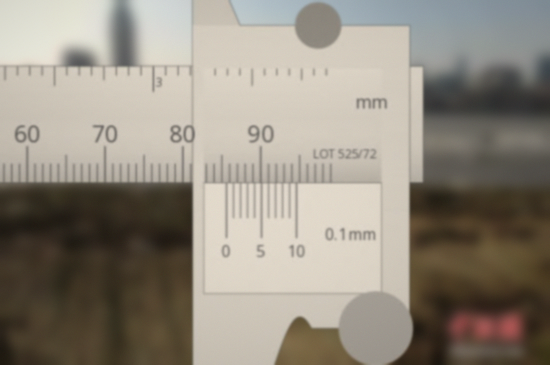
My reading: 85.6mm
